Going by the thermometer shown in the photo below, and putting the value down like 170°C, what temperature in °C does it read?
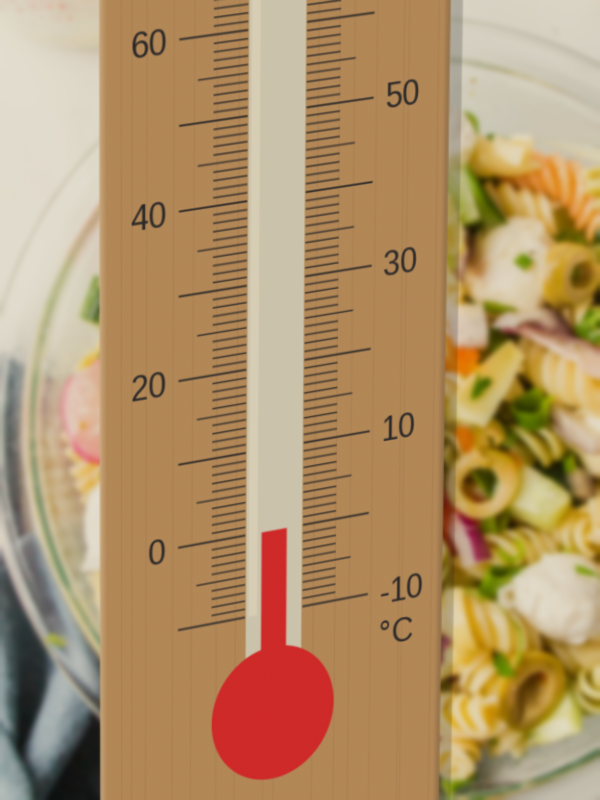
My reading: 0°C
